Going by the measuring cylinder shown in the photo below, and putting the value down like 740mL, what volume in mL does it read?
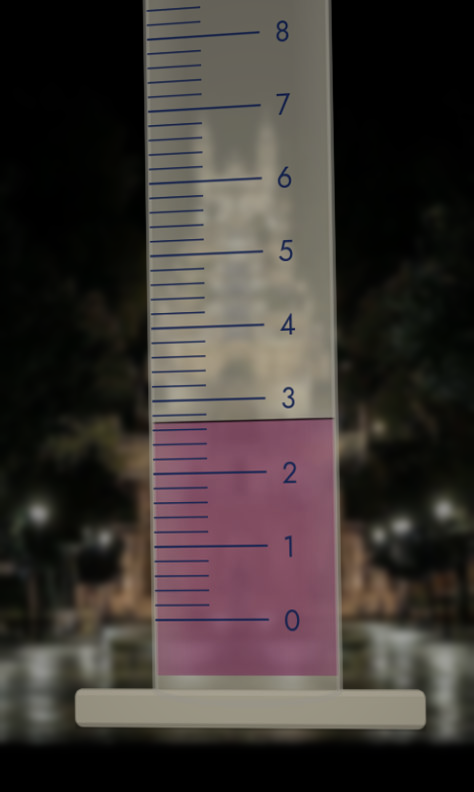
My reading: 2.7mL
